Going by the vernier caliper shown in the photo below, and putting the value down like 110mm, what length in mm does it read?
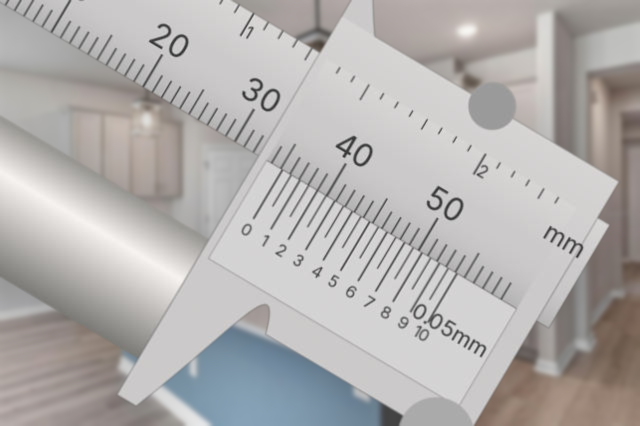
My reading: 35.2mm
